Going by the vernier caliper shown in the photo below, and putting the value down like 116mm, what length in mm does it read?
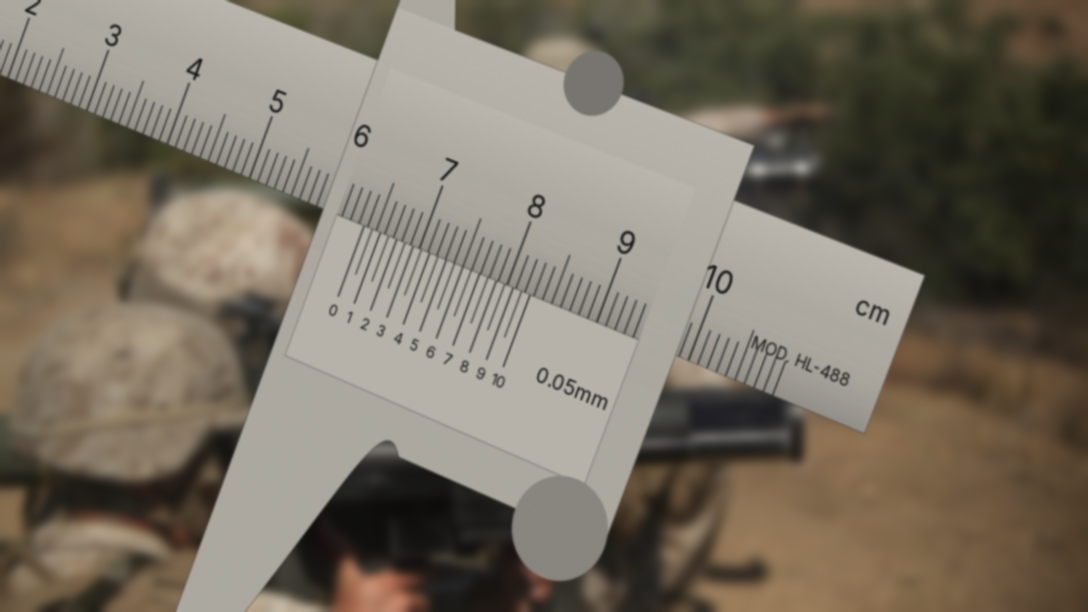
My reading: 63.6mm
